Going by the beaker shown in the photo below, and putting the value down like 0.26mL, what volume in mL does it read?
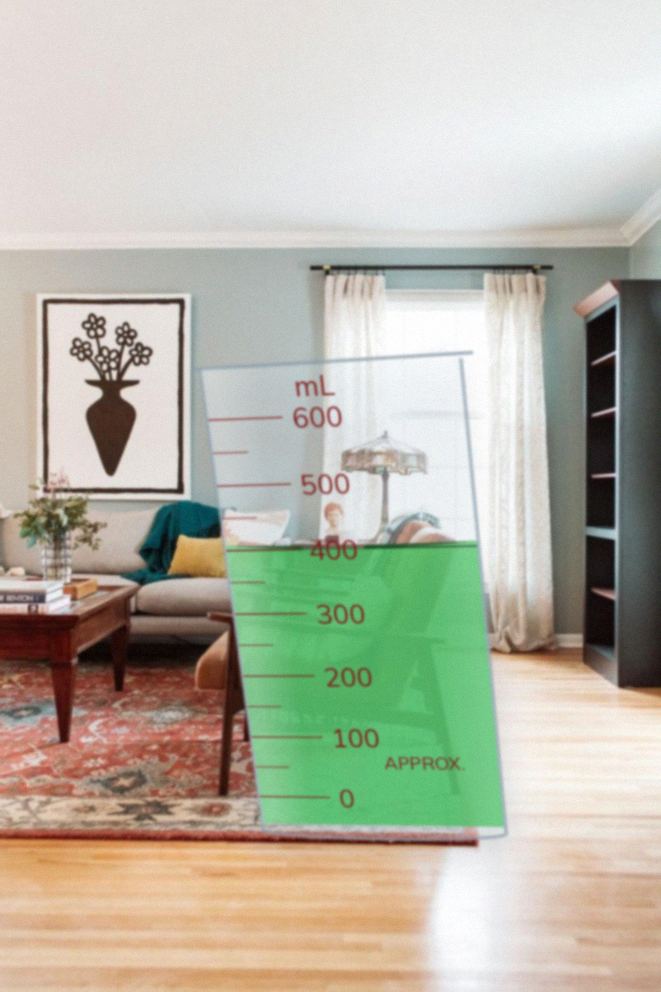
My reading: 400mL
